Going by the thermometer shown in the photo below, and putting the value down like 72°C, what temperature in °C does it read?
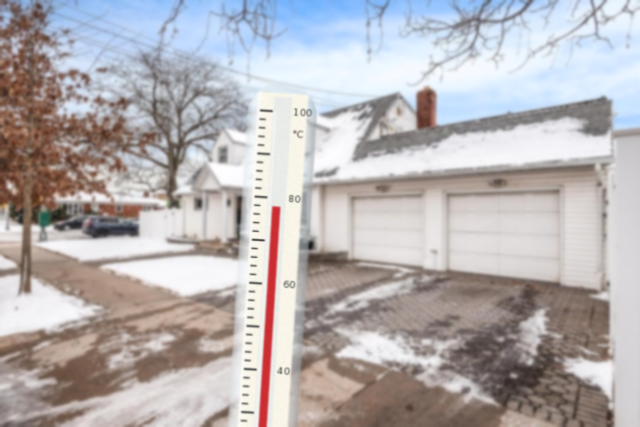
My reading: 78°C
